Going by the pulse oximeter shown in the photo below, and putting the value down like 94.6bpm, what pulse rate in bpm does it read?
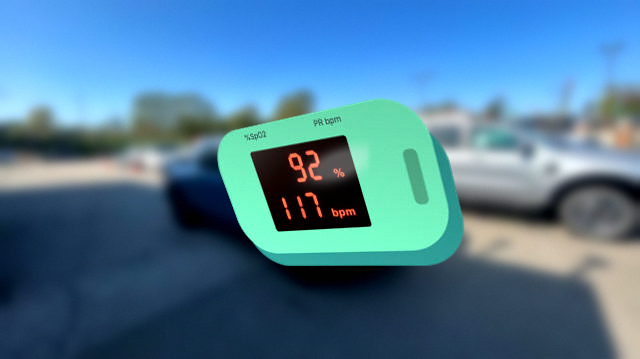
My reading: 117bpm
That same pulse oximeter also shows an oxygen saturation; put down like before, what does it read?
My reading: 92%
